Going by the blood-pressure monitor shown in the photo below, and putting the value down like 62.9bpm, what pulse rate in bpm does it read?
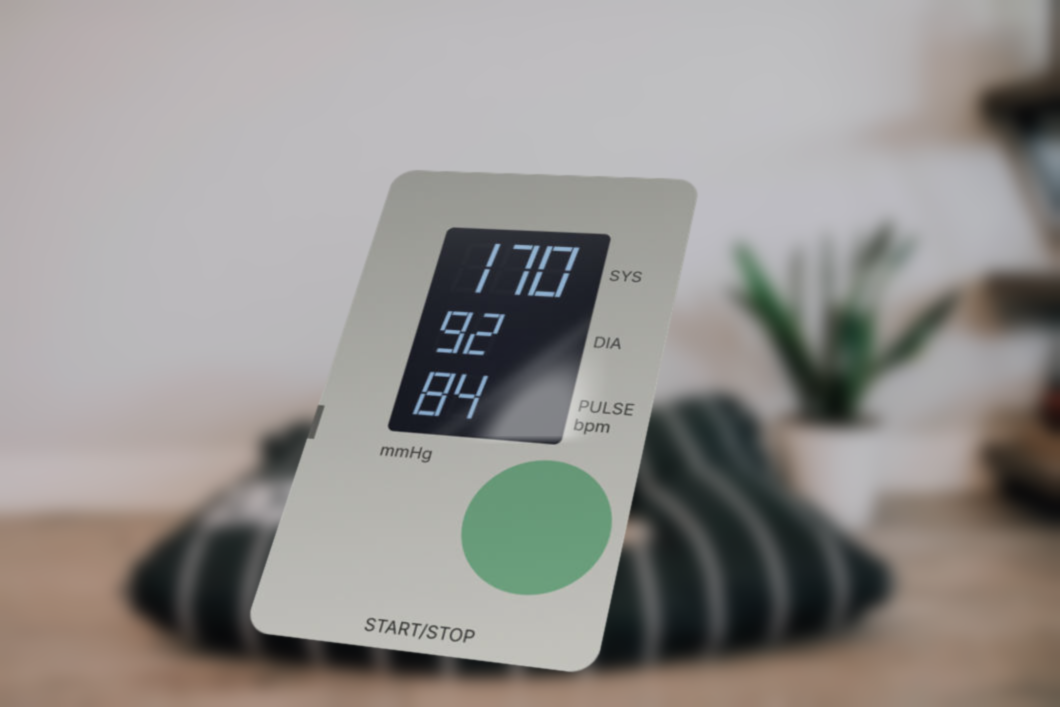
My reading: 84bpm
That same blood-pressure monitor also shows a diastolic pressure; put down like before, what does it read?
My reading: 92mmHg
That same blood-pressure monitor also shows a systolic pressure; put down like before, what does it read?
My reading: 170mmHg
